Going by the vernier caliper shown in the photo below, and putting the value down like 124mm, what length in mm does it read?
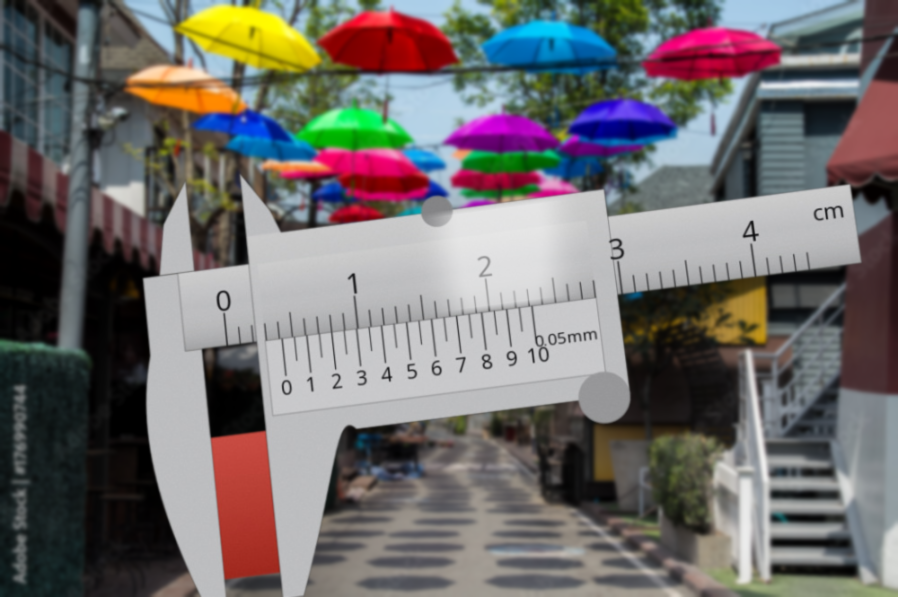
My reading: 4.2mm
